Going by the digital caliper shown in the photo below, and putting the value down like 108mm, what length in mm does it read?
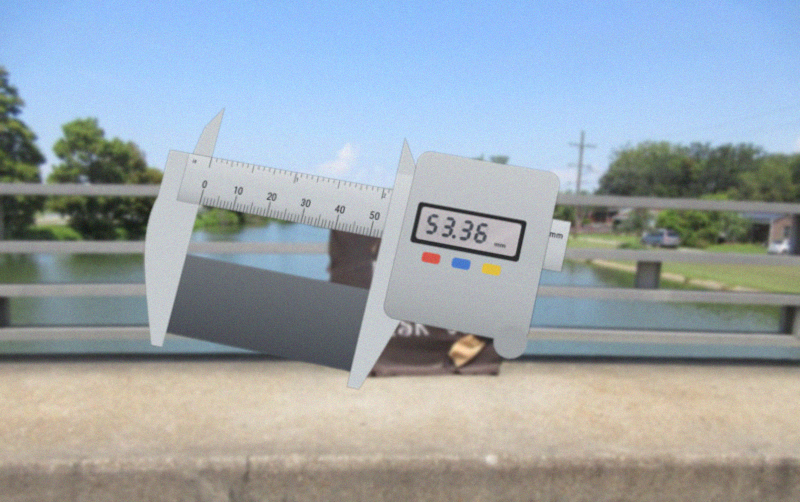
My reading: 53.36mm
